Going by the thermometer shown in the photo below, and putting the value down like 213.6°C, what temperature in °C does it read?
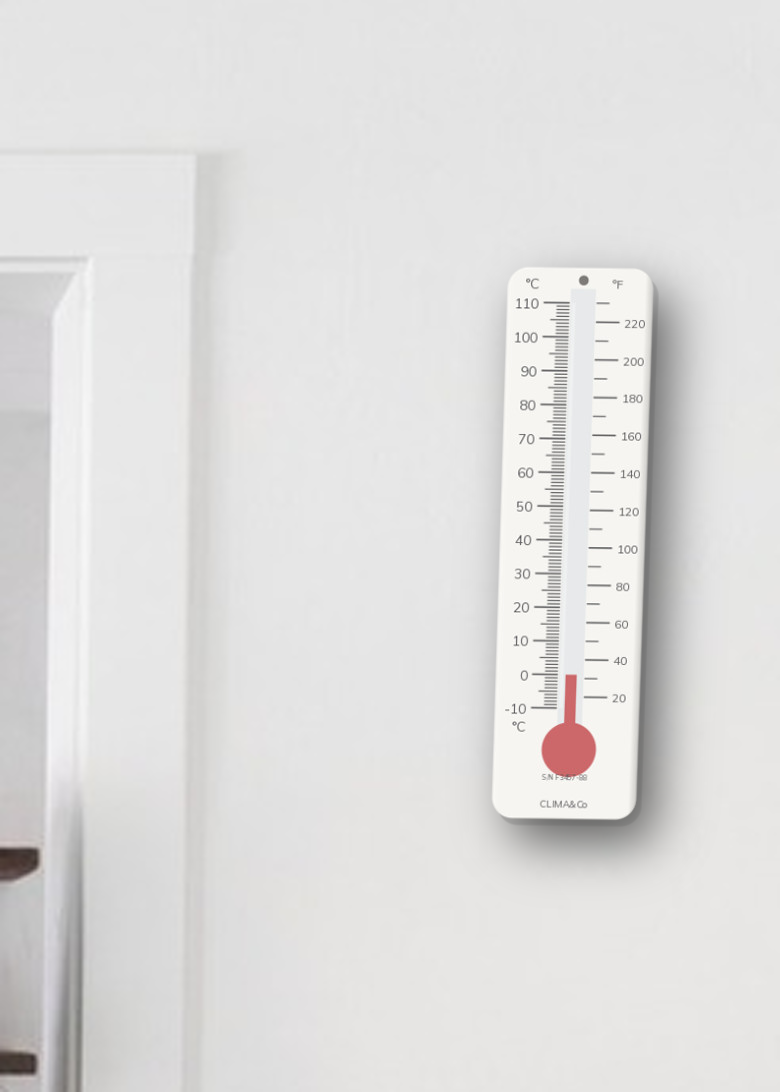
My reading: 0°C
